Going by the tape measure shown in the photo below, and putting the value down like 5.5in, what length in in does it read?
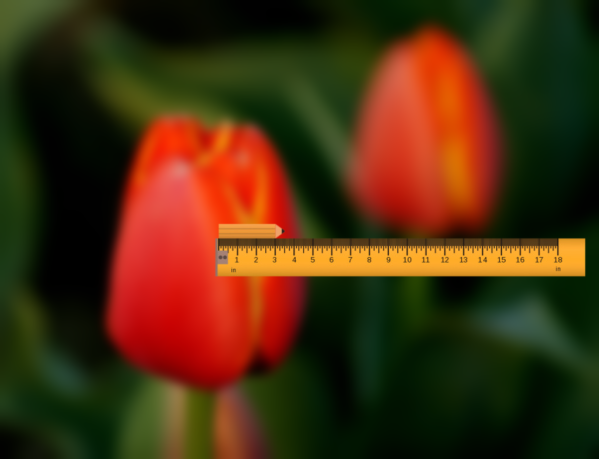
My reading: 3.5in
